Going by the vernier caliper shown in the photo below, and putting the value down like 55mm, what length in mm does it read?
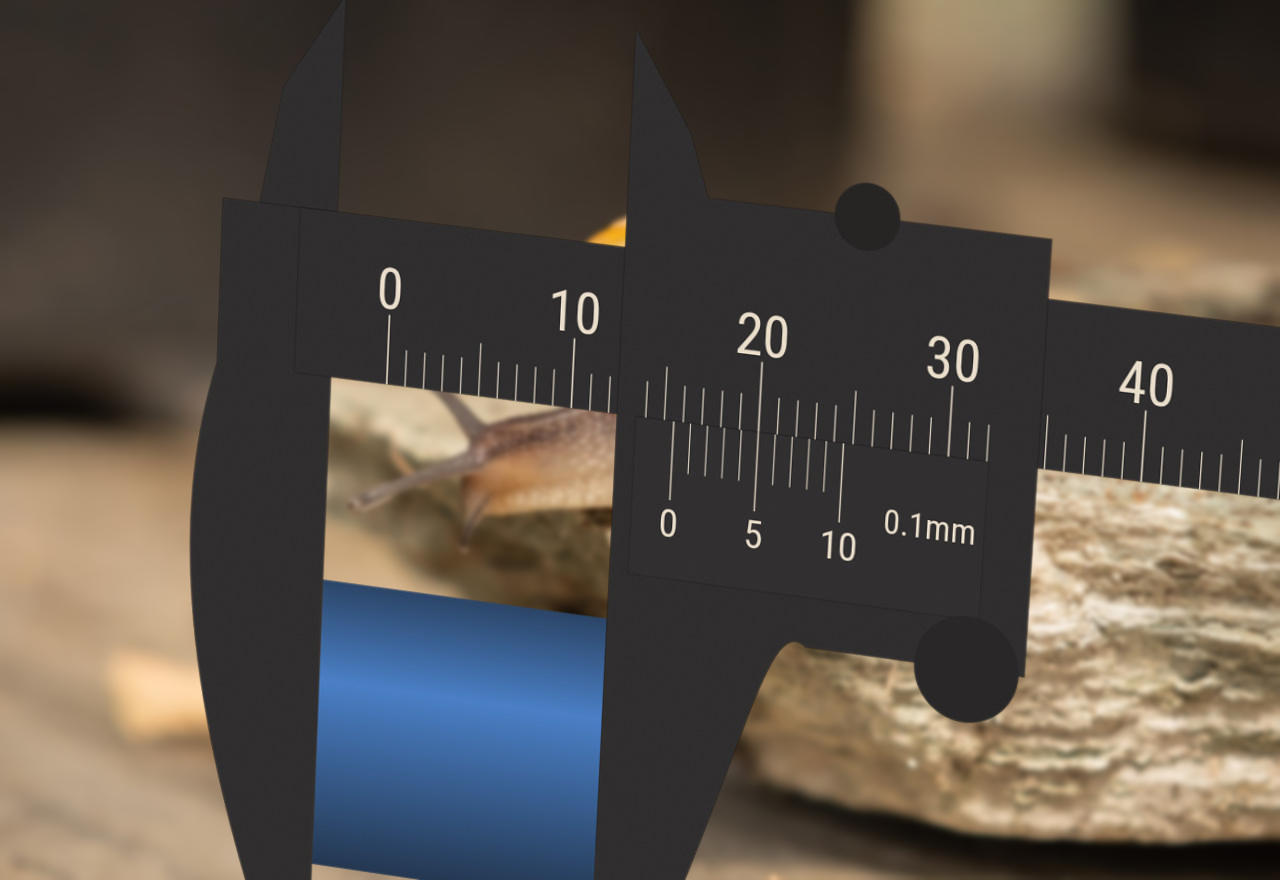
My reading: 15.5mm
